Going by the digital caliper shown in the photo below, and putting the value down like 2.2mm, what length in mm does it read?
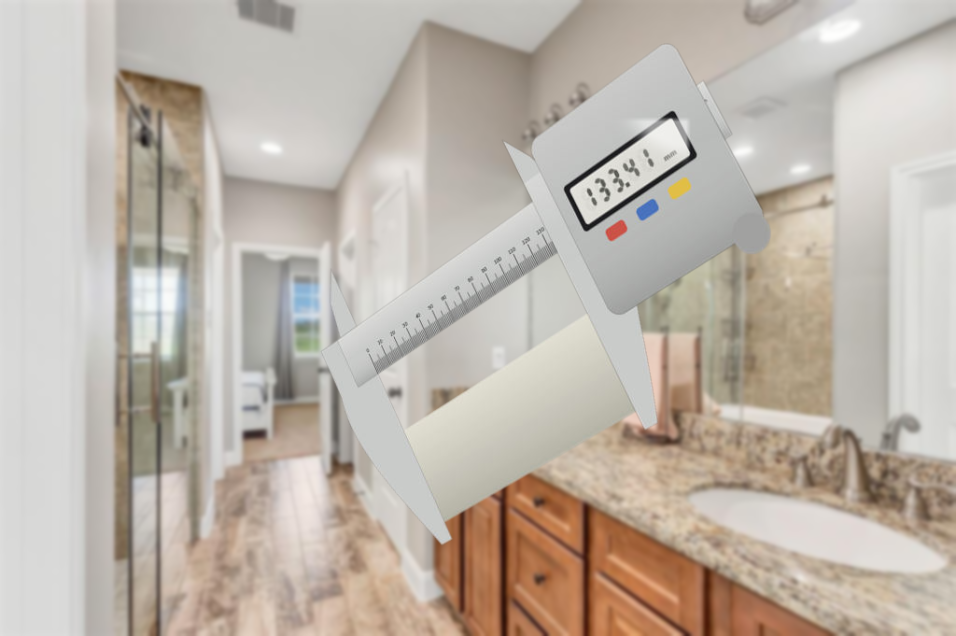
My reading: 133.41mm
